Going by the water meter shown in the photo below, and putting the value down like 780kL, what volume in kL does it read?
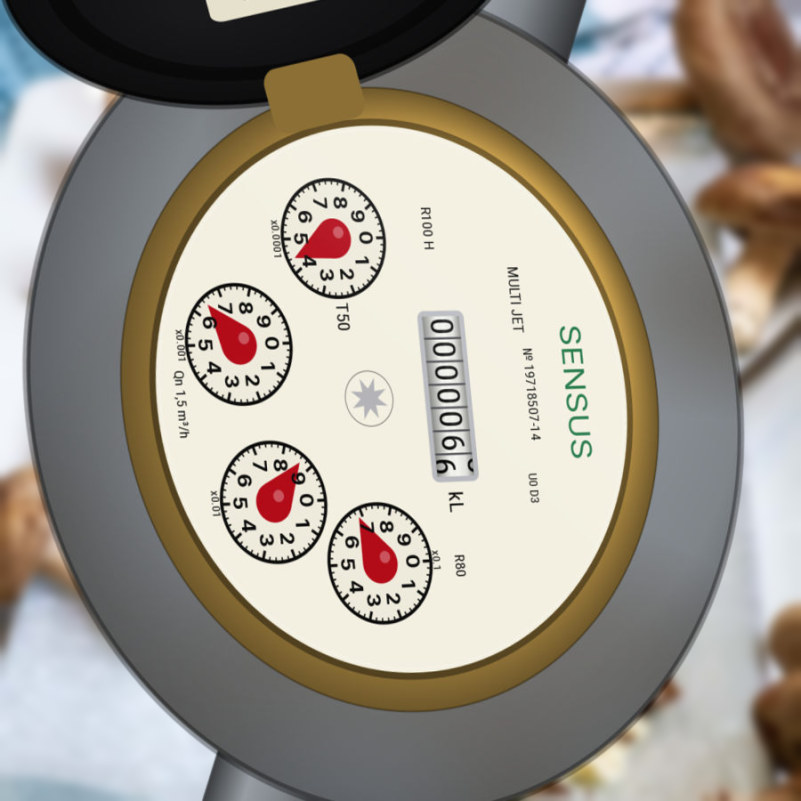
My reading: 65.6864kL
